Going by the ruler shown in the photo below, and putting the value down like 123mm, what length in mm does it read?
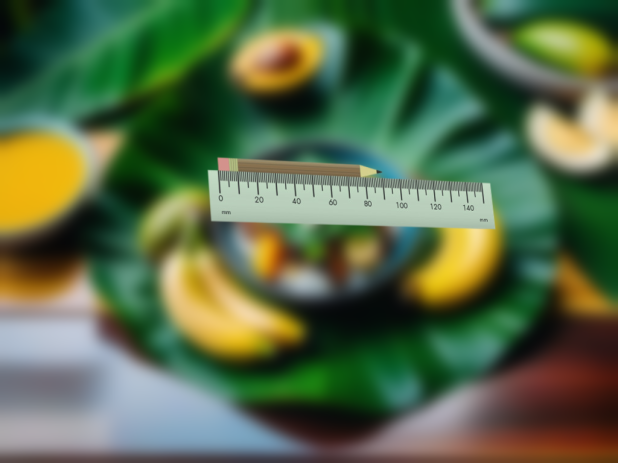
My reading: 90mm
